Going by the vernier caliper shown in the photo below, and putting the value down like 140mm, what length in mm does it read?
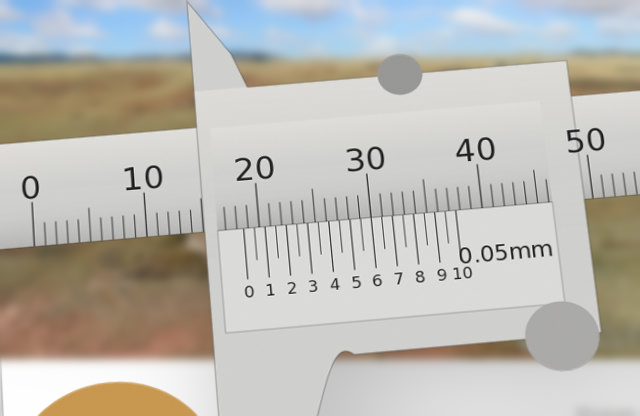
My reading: 18.6mm
